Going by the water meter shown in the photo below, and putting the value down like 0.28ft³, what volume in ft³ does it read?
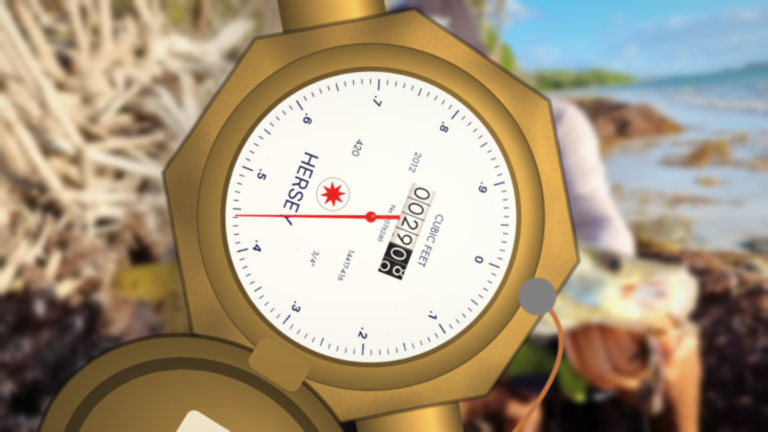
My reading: 2908.44ft³
